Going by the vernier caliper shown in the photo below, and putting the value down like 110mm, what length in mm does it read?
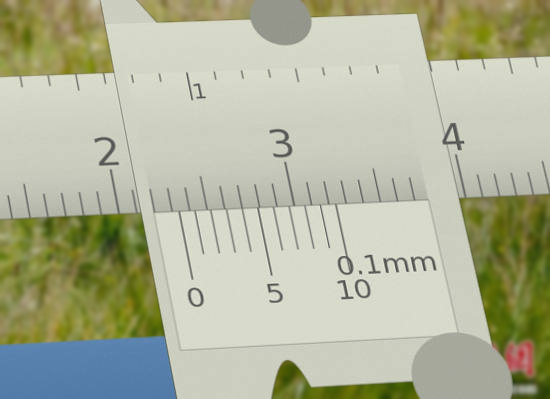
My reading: 23.4mm
